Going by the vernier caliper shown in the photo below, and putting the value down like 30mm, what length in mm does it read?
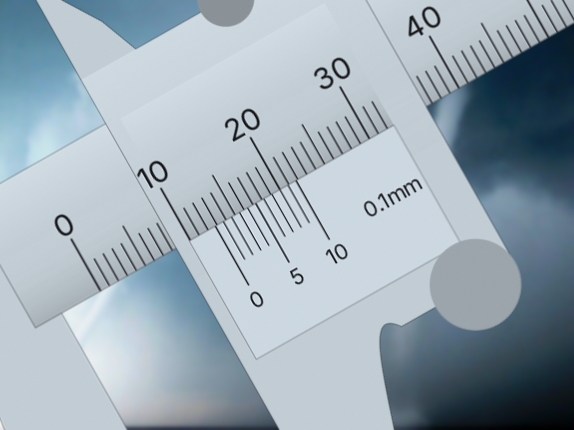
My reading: 12.8mm
